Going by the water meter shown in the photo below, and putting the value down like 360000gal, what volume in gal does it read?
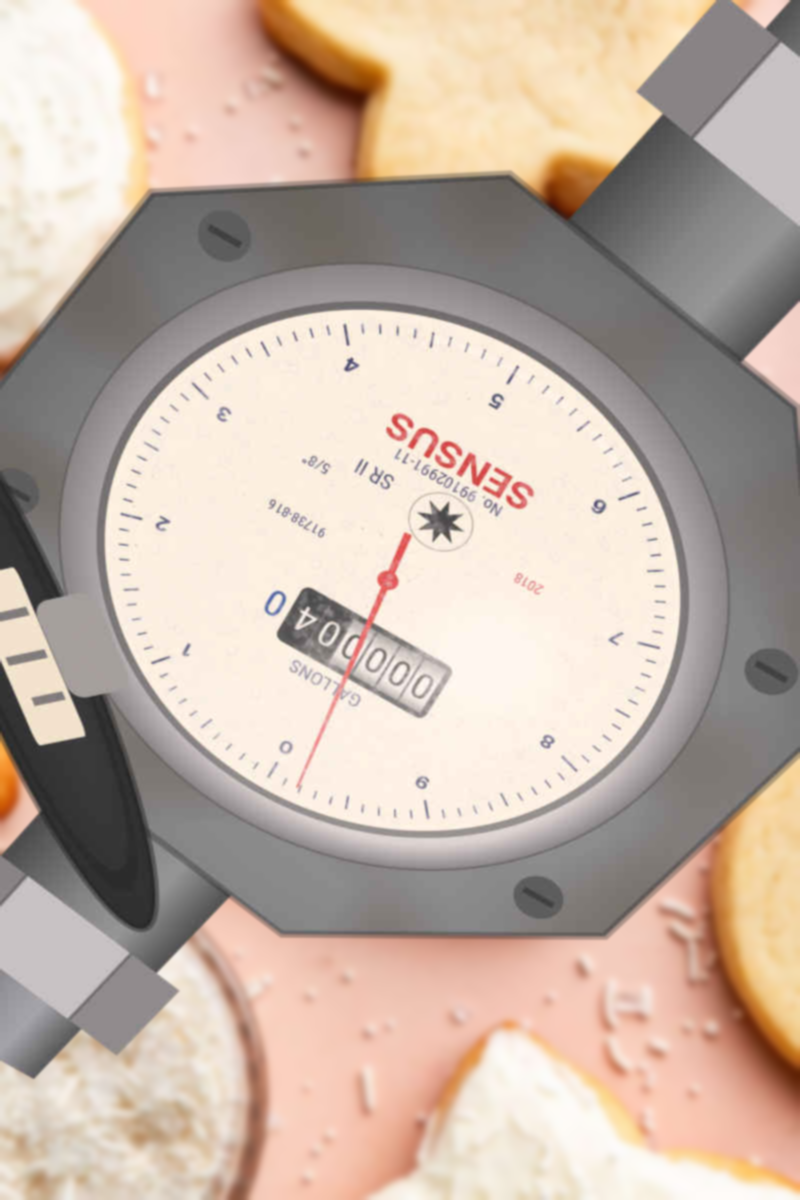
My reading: 39.8gal
